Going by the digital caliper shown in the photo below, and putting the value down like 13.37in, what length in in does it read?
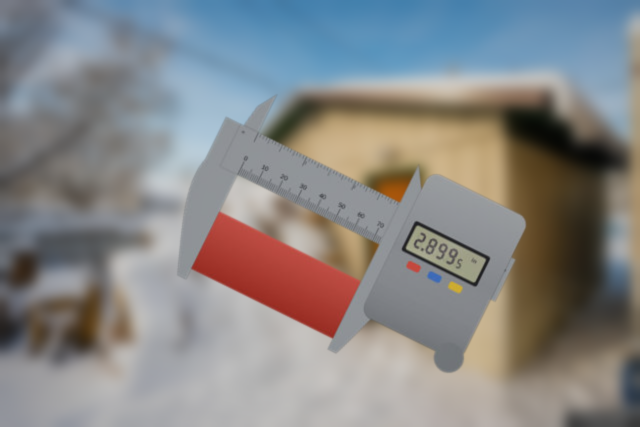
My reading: 2.8995in
